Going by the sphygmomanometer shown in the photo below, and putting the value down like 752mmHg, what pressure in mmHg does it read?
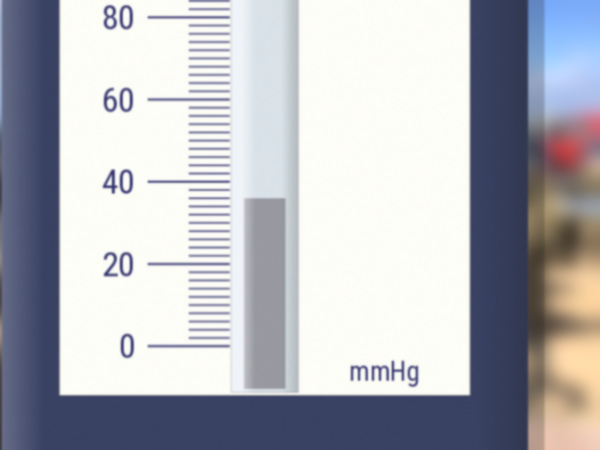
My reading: 36mmHg
